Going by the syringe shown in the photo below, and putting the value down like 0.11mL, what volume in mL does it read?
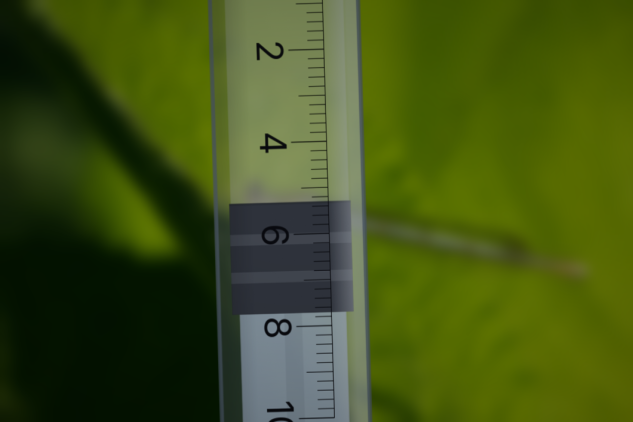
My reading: 5.3mL
